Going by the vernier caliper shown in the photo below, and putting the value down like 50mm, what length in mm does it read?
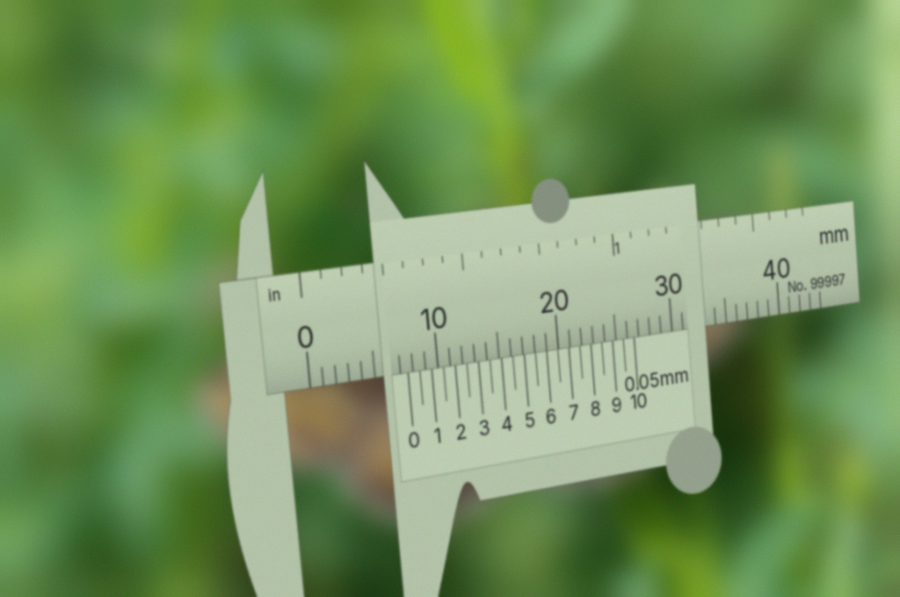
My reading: 7.6mm
